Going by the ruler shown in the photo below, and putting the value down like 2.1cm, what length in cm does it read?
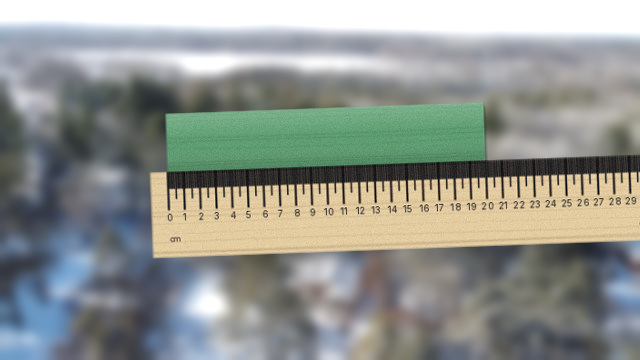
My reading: 20cm
